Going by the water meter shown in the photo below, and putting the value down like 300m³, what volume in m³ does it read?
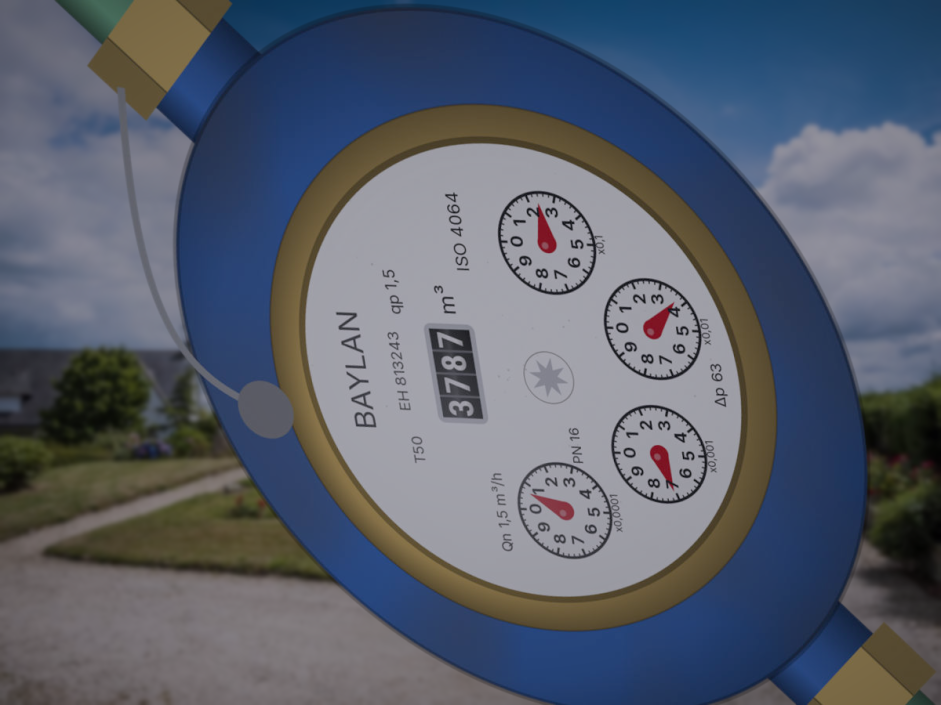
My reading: 3787.2370m³
